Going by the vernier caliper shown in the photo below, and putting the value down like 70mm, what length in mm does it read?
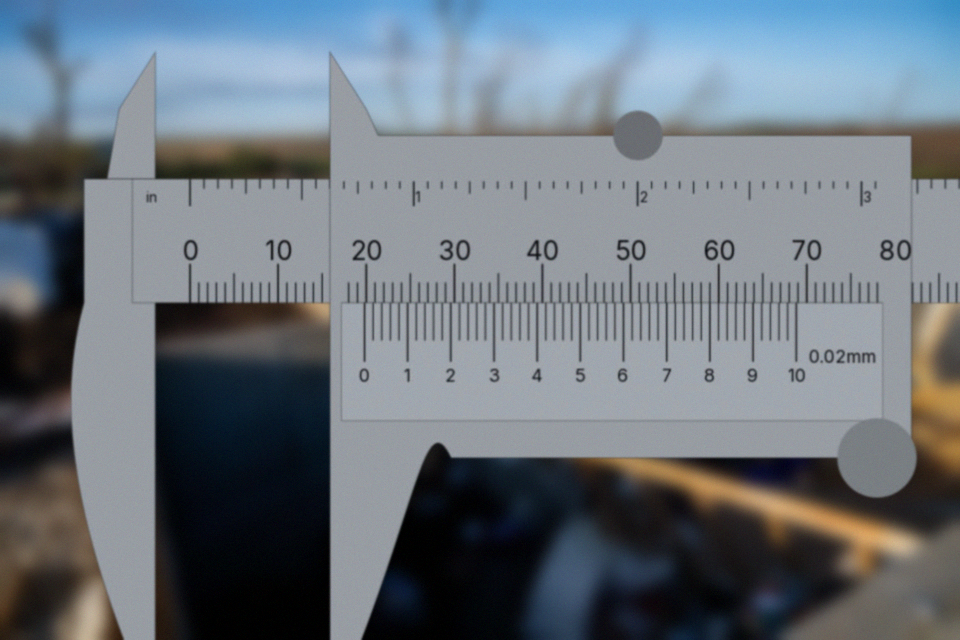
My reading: 19.8mm
